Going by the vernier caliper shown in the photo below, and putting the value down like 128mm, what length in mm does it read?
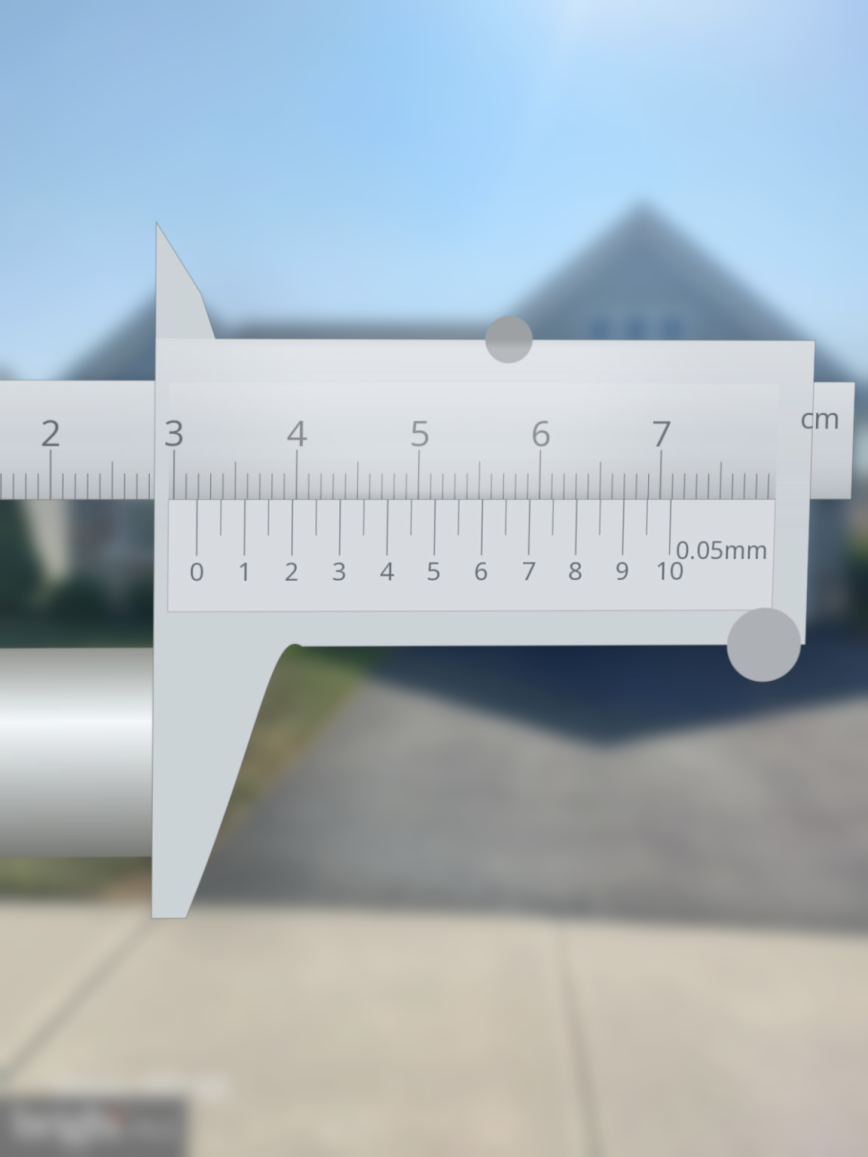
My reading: 31.9mm
